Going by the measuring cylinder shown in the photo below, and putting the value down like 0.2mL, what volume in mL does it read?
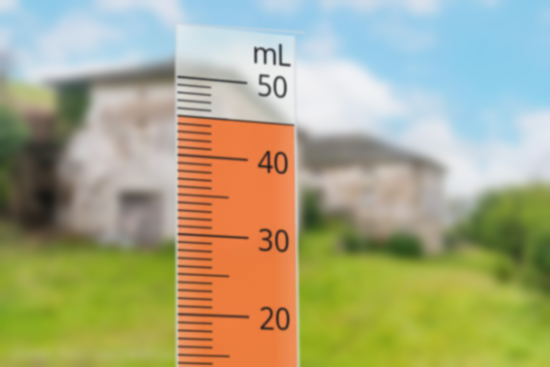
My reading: 45mL
